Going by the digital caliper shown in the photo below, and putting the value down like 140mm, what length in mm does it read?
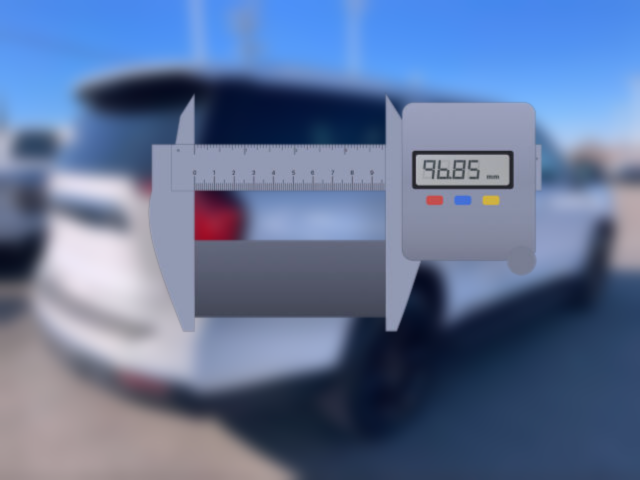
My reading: 96.85mm
